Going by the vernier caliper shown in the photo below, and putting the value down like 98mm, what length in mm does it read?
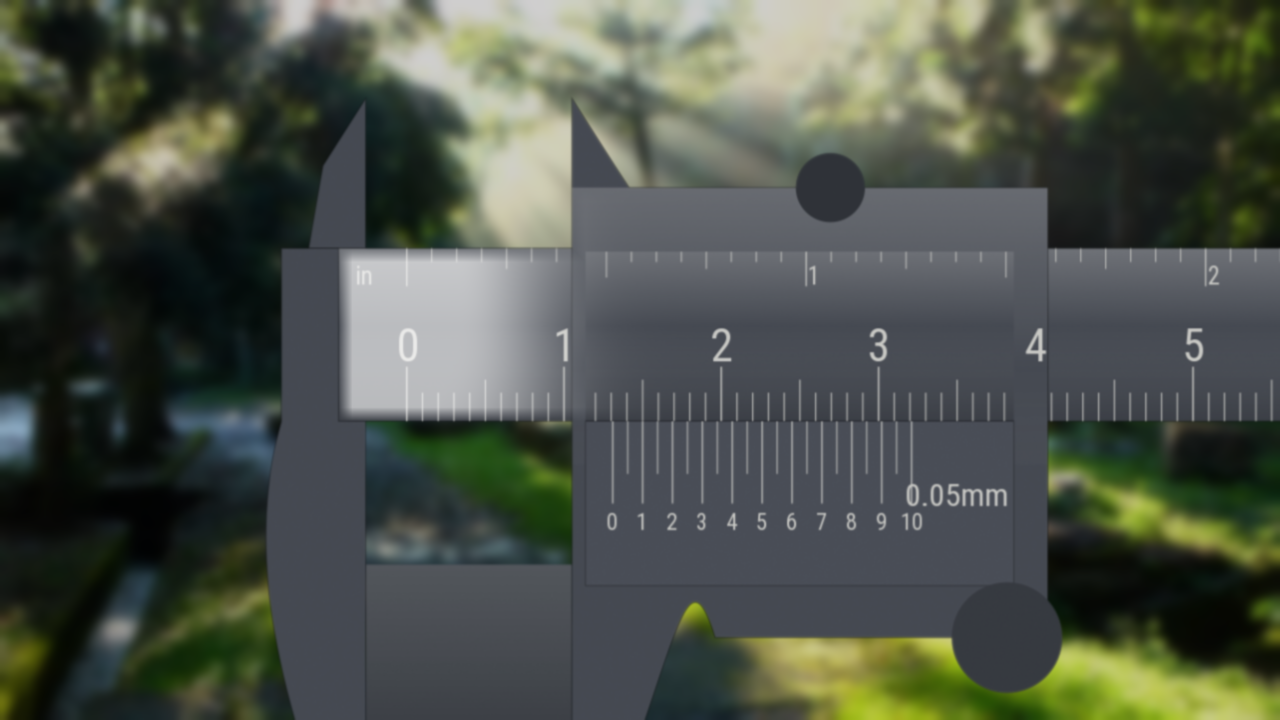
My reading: 13.1mm
